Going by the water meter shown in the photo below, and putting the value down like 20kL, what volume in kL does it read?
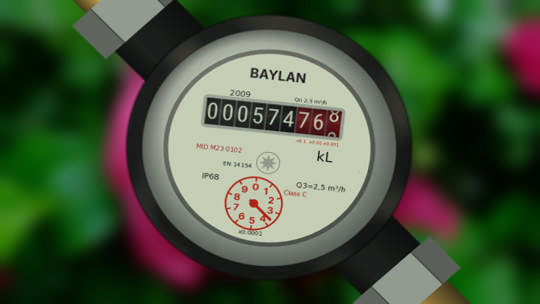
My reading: 574.7683kL
